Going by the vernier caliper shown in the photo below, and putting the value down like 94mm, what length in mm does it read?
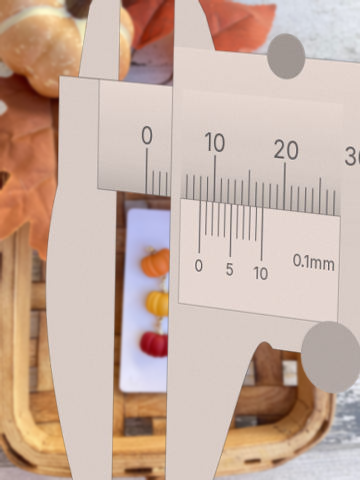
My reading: 8.0mm
